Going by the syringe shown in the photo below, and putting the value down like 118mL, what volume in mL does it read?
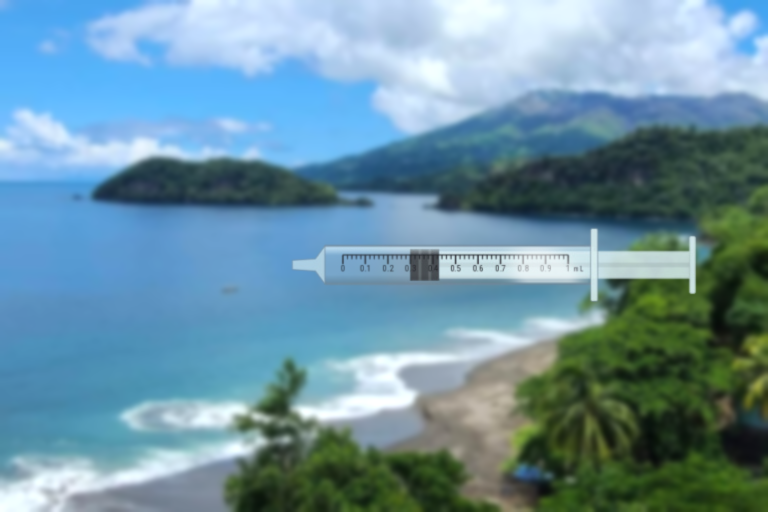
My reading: 0.3mL
